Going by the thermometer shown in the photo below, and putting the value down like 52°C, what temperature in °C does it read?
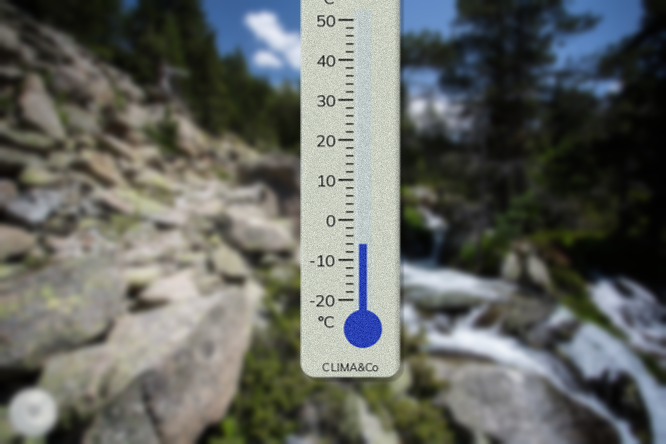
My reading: -6°C
